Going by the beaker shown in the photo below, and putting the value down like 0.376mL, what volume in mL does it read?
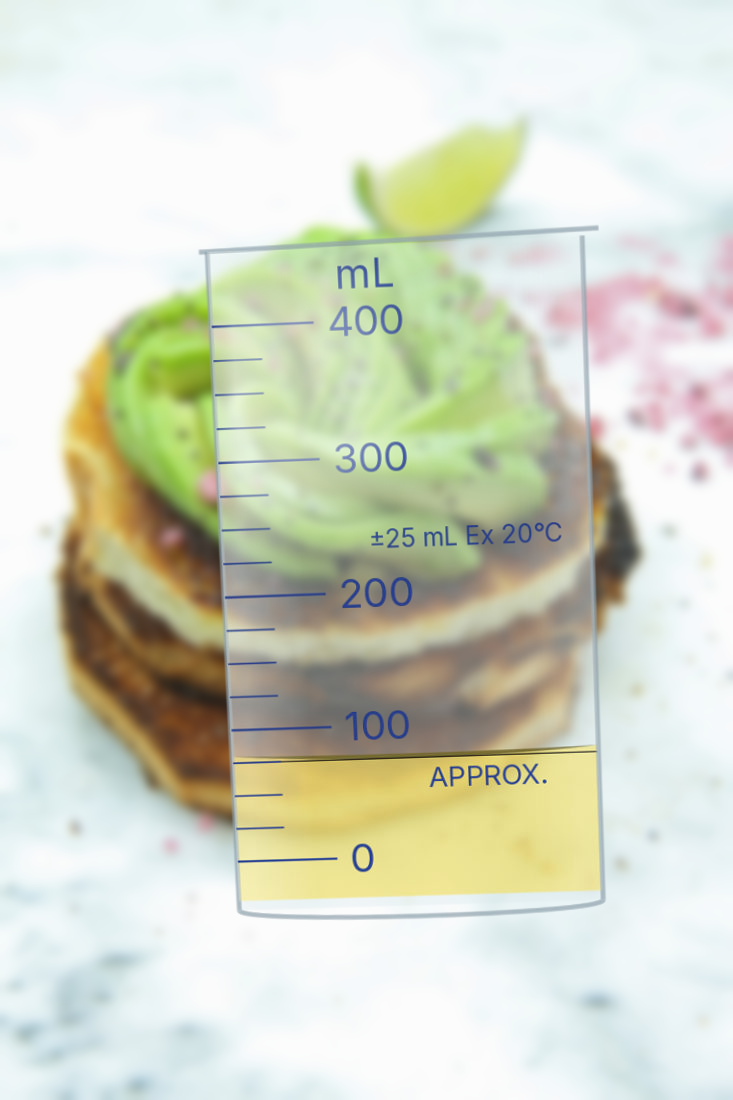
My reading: 75mL
